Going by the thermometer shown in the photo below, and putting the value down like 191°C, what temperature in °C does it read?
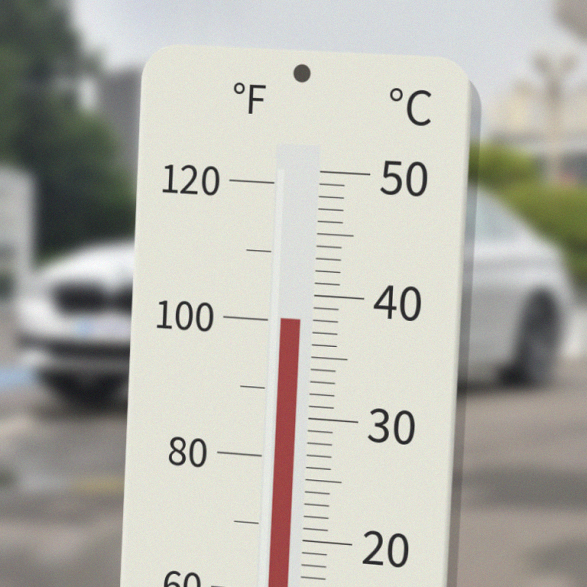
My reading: 38°C
